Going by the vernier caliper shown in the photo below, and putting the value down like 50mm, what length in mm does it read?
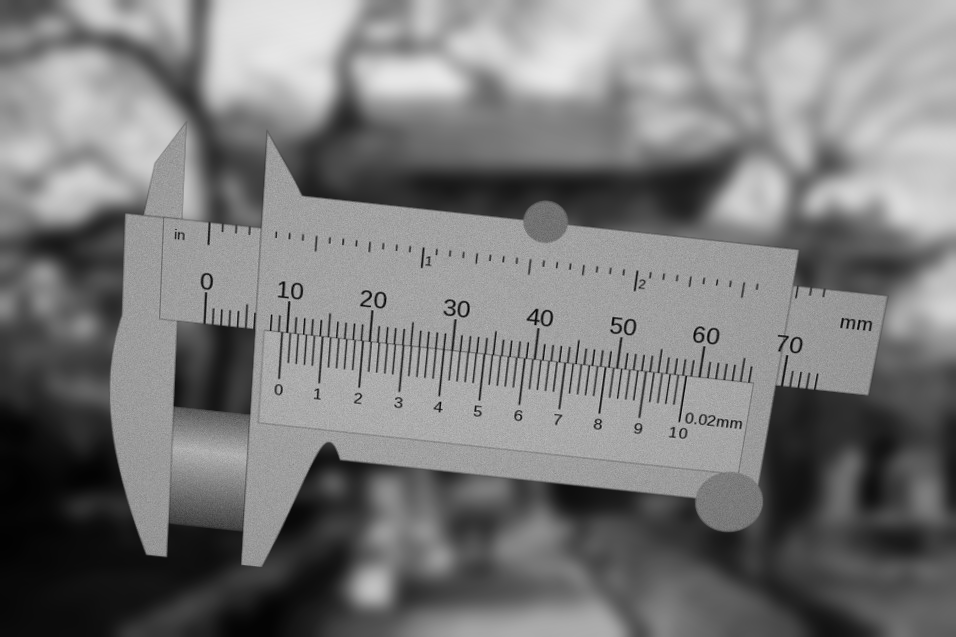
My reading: 9.4mm
